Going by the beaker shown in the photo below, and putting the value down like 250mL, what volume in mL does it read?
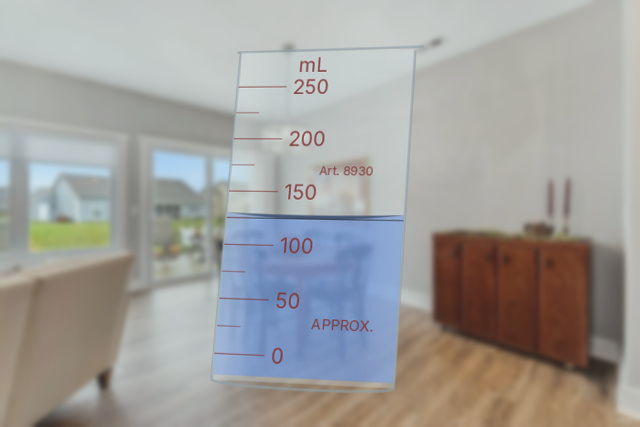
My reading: 125mL
